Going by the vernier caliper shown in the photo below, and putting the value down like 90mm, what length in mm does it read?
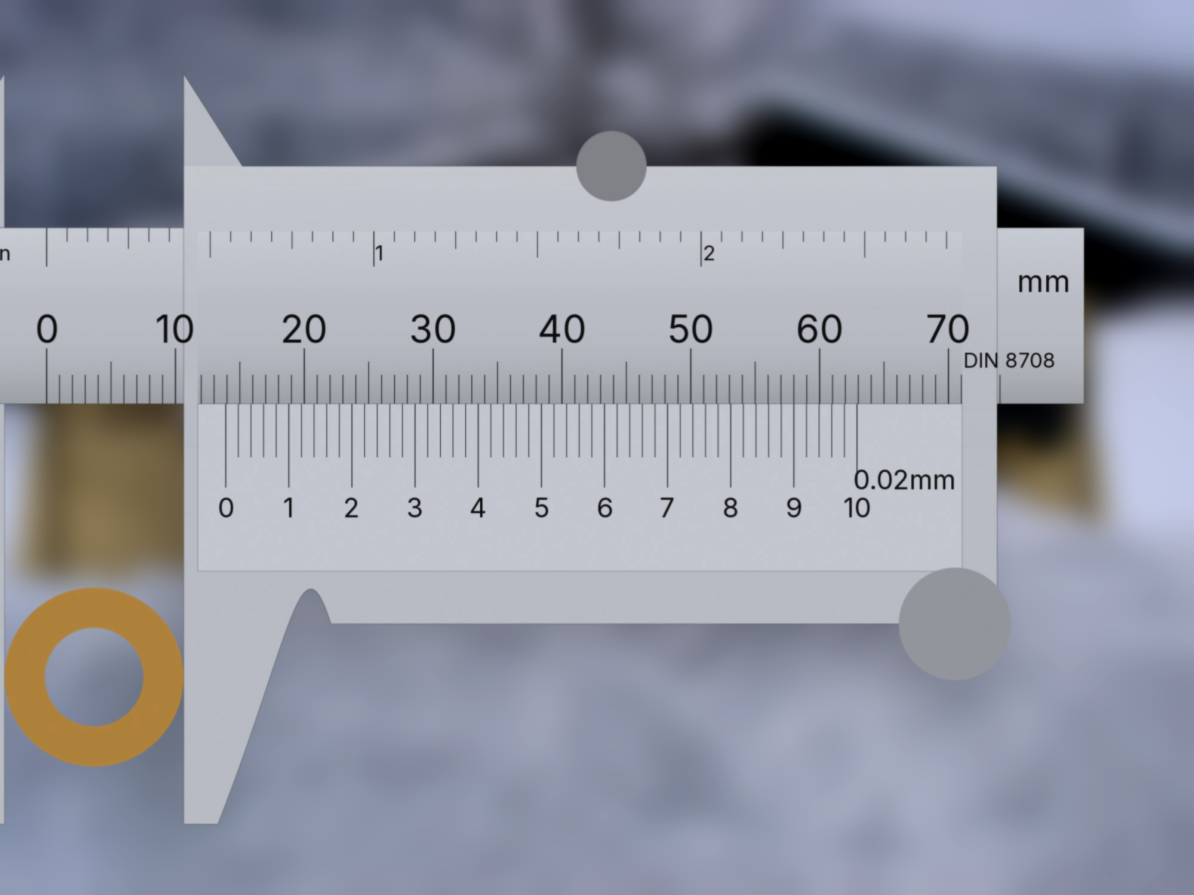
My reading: 13.9mm
